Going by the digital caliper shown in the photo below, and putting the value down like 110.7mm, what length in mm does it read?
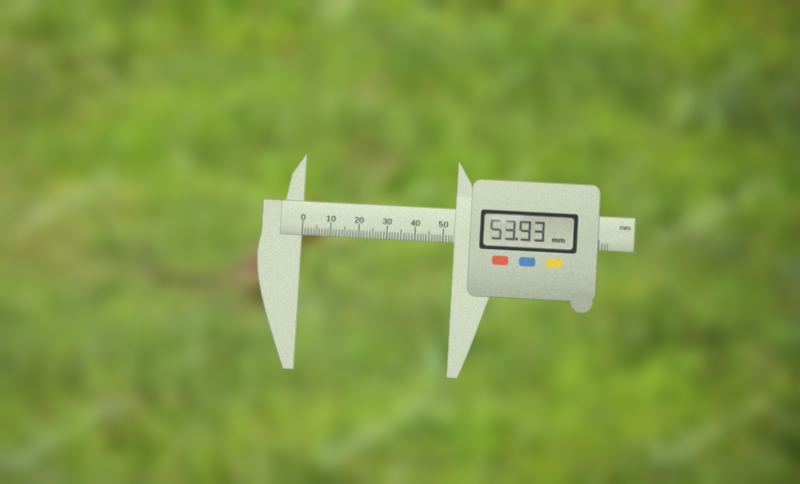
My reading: 53.93mm
